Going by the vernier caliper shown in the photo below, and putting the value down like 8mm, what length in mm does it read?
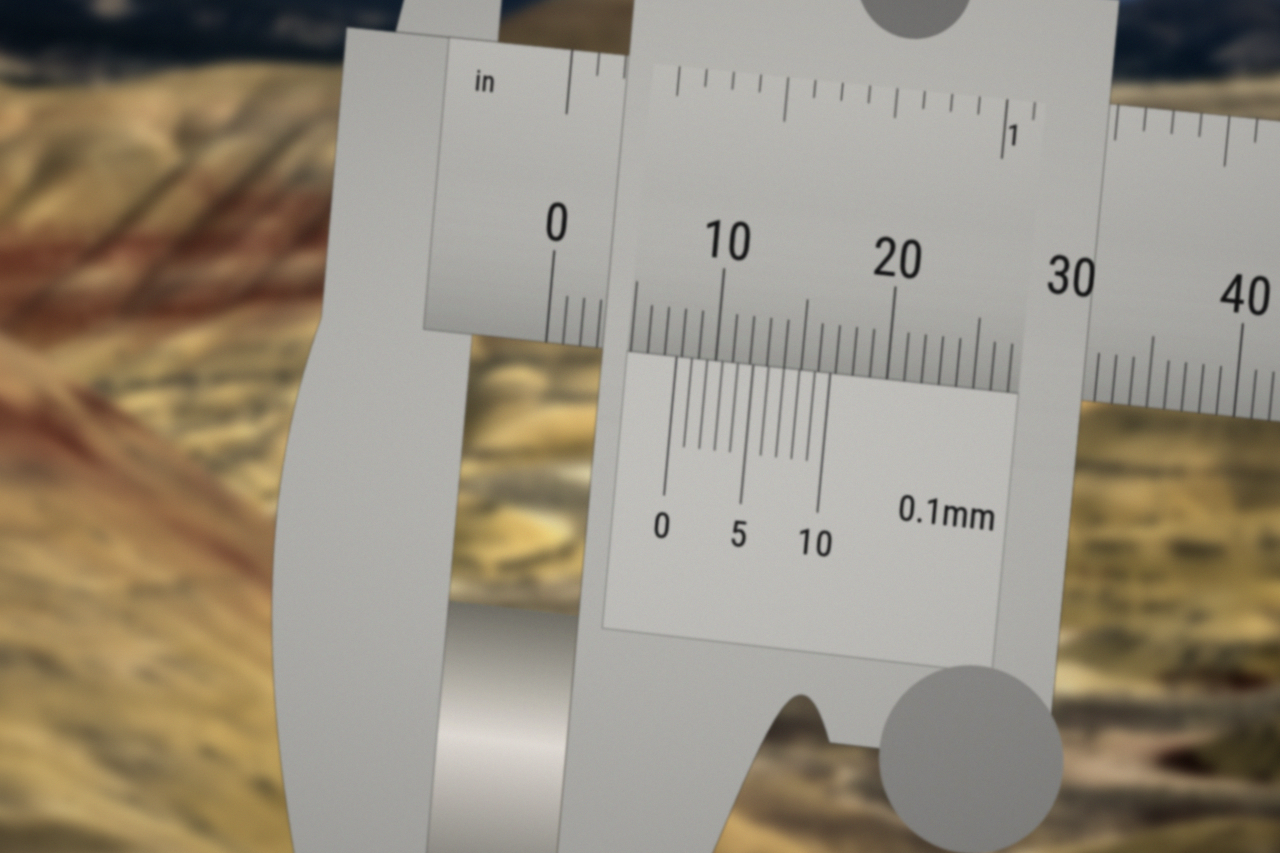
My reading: 7.7mm
